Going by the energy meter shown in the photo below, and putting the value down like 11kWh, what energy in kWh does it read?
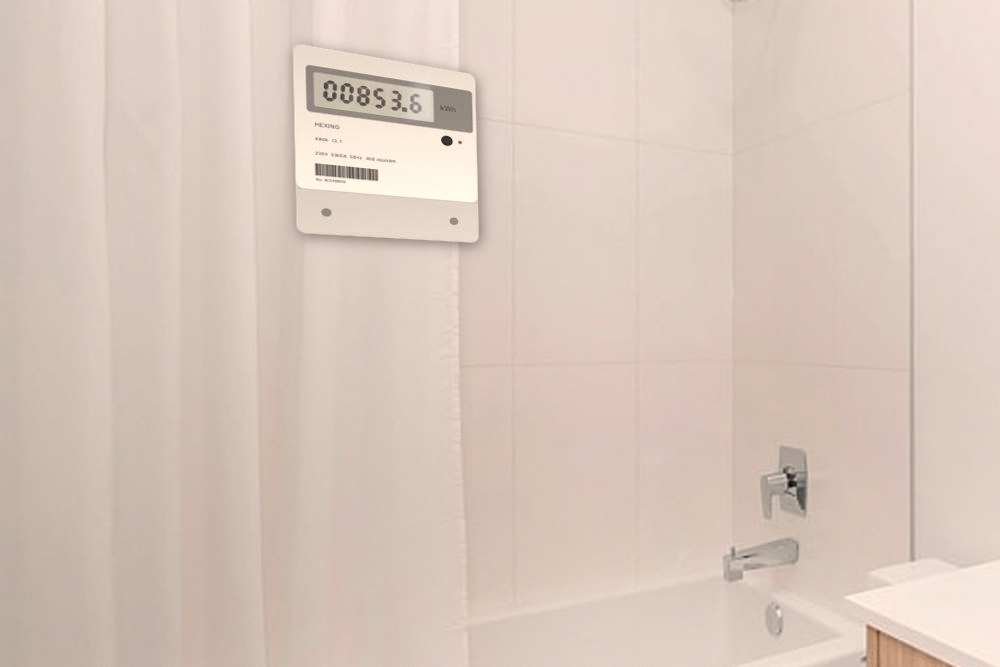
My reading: 853.6kWh
